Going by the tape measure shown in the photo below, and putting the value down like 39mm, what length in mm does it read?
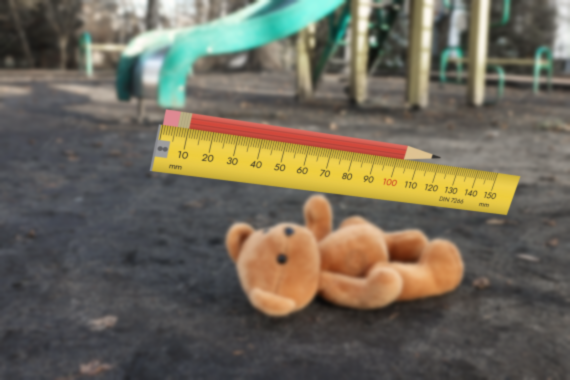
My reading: 120mm
